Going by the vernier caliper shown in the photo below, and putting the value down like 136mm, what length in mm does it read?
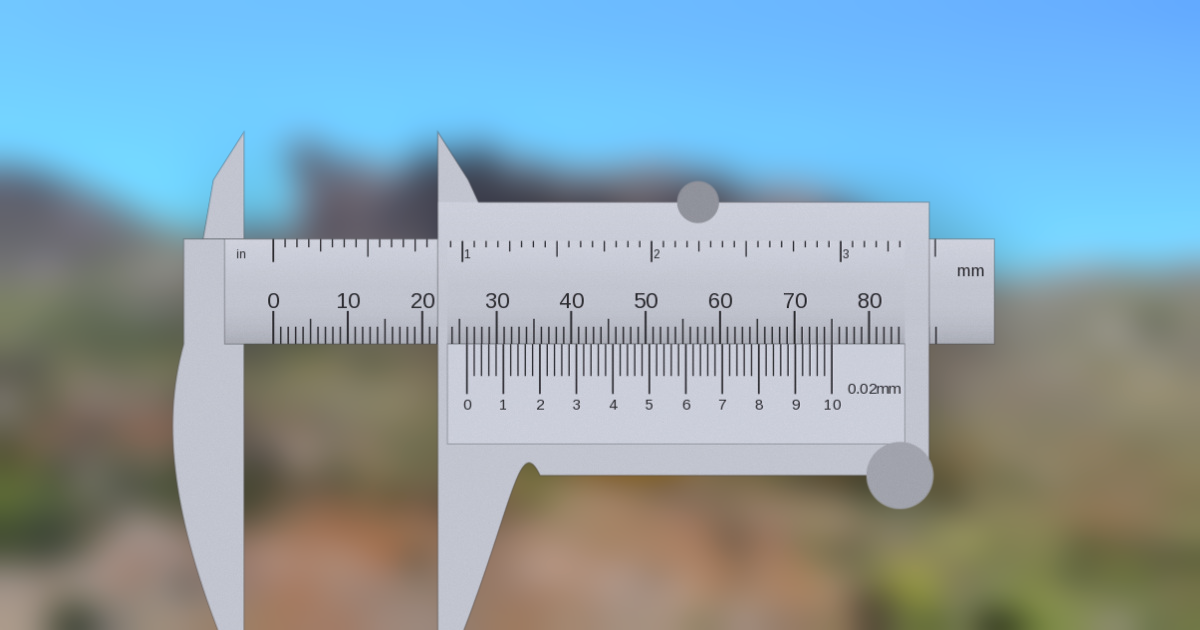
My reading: 26.0mm
